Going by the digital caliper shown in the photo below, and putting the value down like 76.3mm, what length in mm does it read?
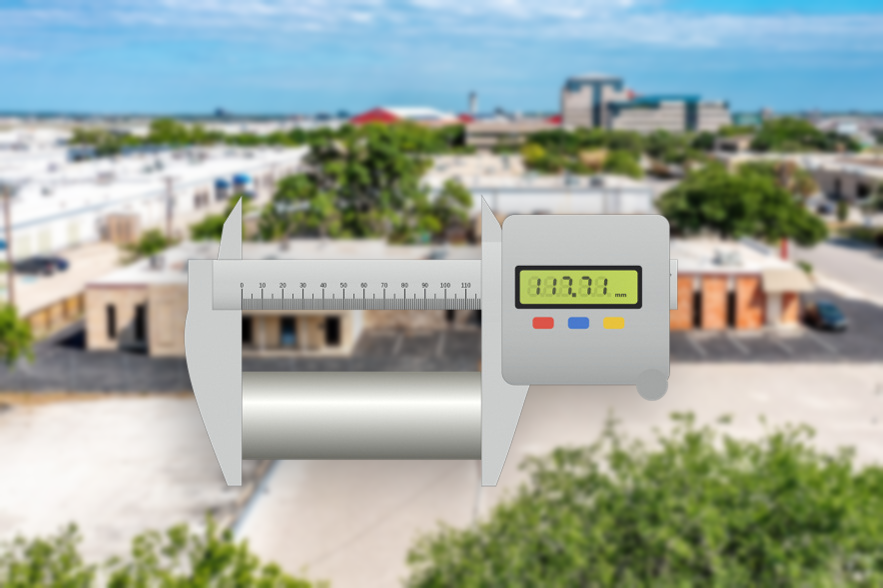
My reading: 117.71mm
